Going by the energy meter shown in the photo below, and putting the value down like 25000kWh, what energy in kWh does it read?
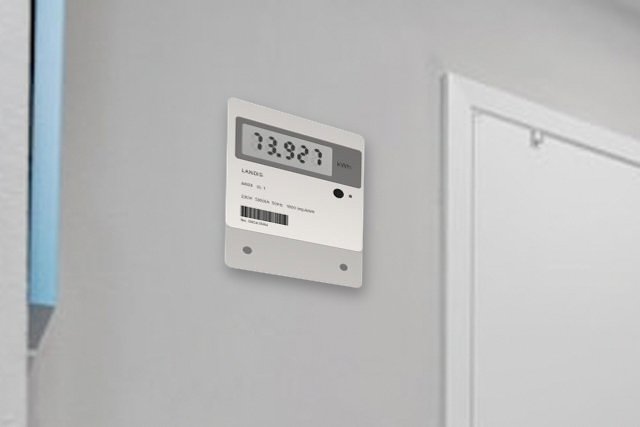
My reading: 73.927kWh
